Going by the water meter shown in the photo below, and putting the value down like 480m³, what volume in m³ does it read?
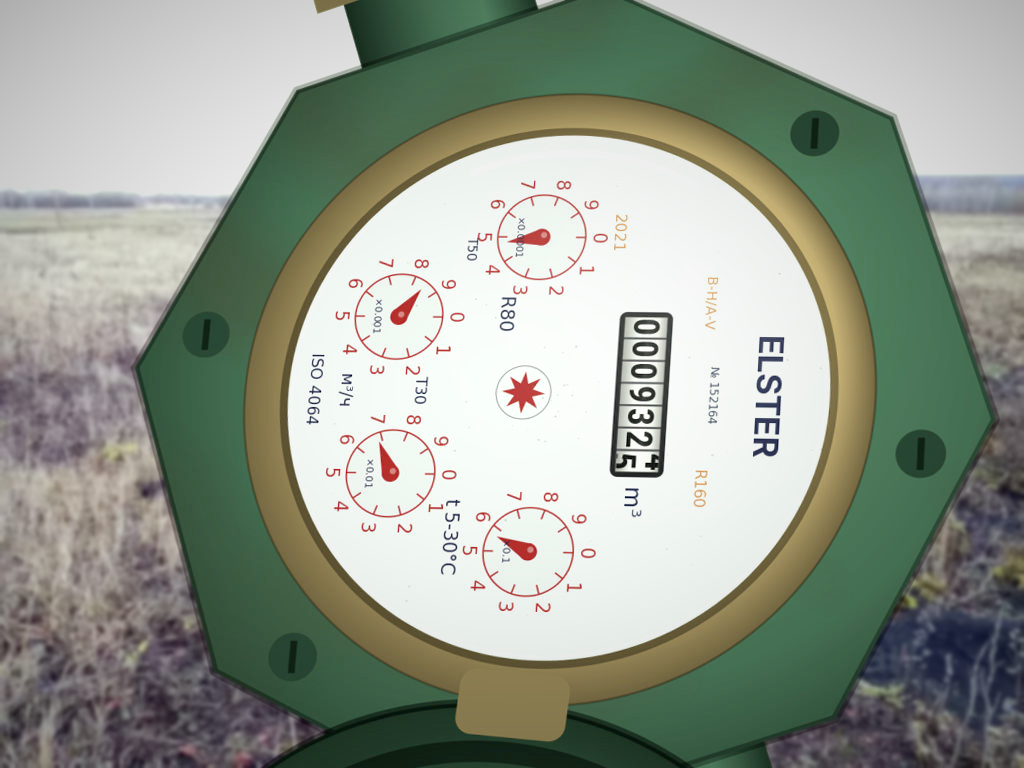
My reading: 9324.5684m³
